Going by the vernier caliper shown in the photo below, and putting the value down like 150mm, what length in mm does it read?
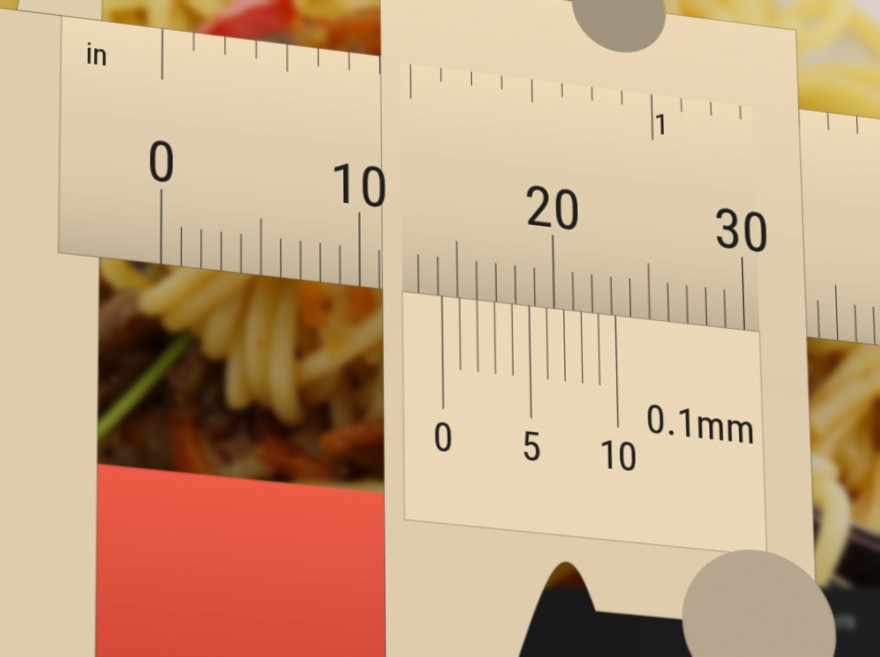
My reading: 14.2mm
